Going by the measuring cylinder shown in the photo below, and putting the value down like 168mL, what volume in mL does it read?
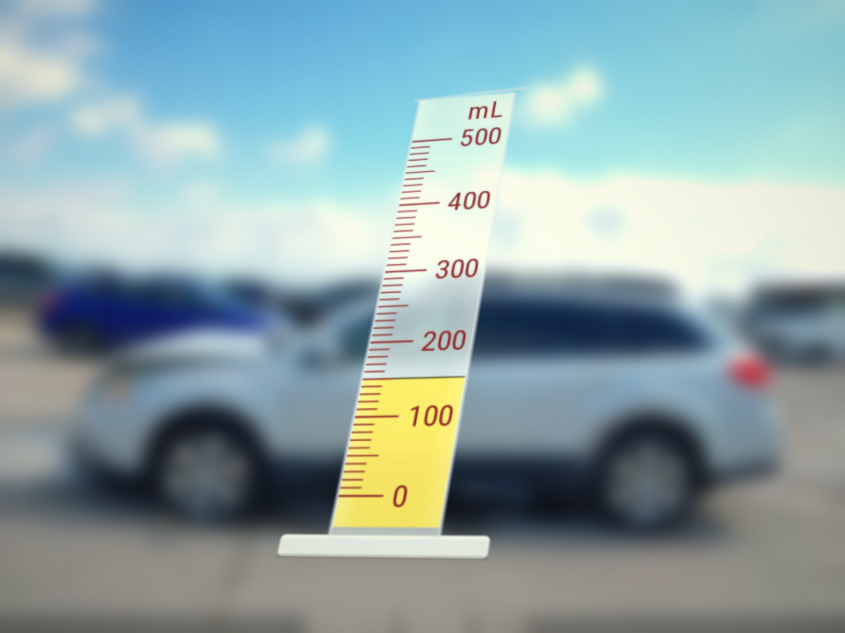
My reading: 150mL
